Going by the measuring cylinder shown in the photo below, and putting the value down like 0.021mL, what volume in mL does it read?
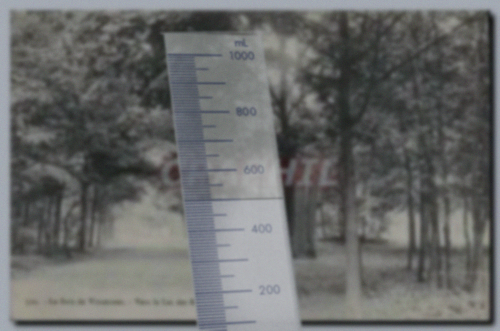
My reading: 500mL
